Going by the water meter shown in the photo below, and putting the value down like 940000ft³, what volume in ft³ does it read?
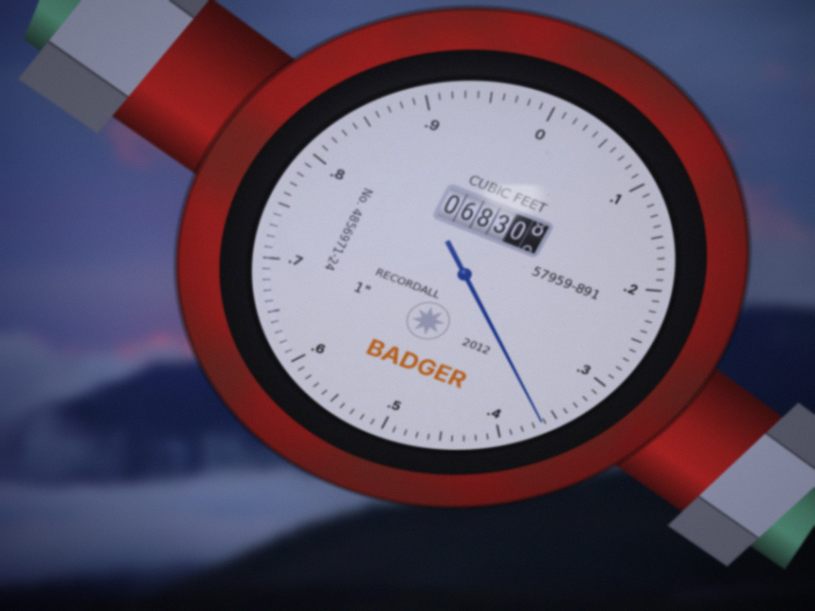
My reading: 68308.36ft³
